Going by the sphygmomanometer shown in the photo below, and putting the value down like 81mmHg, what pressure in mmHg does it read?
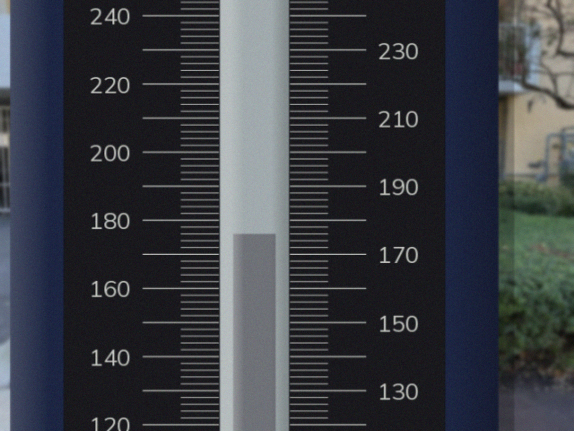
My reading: 176mmHg
